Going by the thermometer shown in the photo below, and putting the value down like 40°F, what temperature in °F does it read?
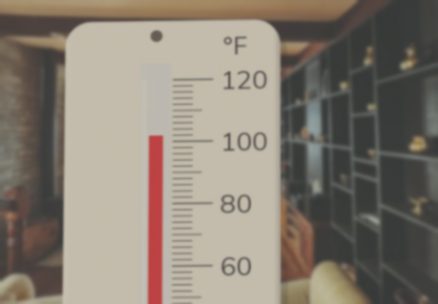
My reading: 102°F
